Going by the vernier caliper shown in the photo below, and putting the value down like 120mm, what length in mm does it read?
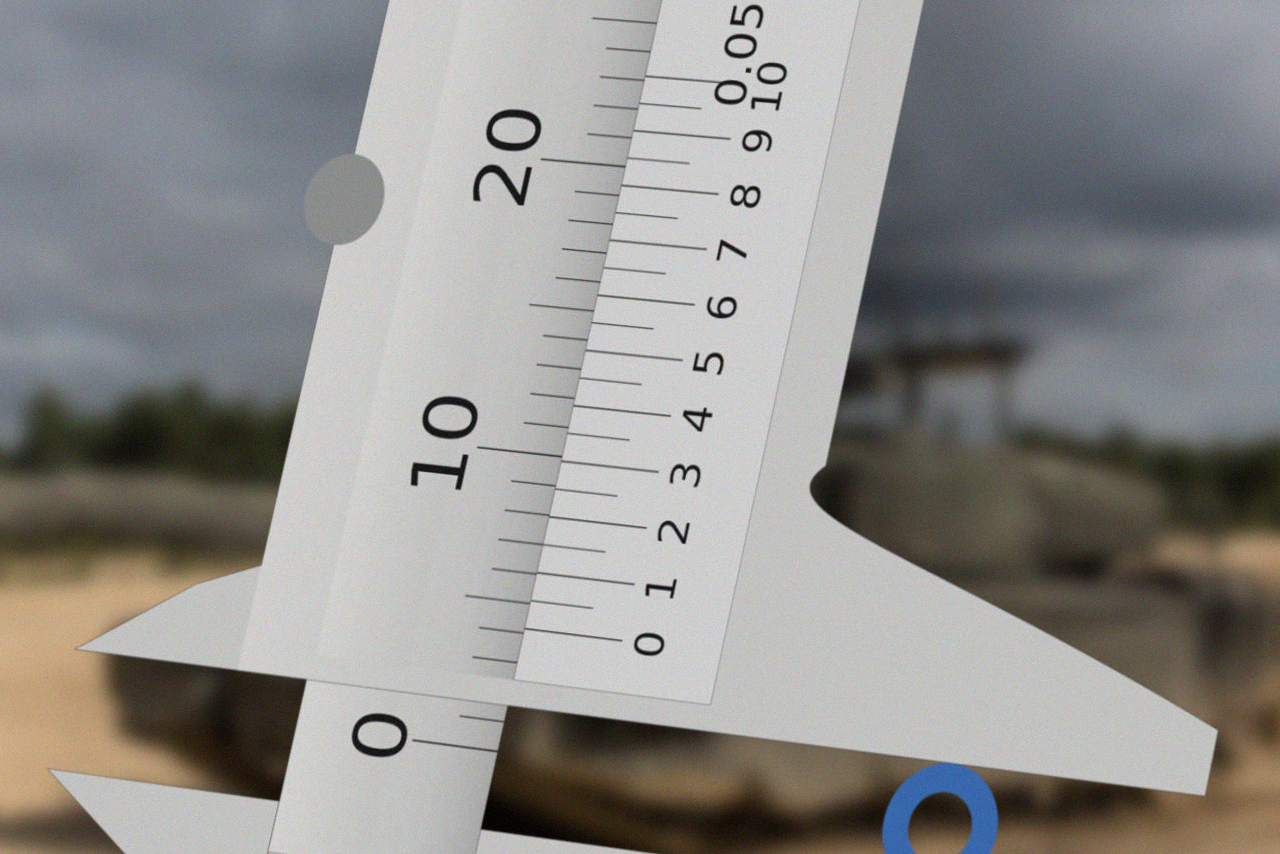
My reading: 4.15mm
